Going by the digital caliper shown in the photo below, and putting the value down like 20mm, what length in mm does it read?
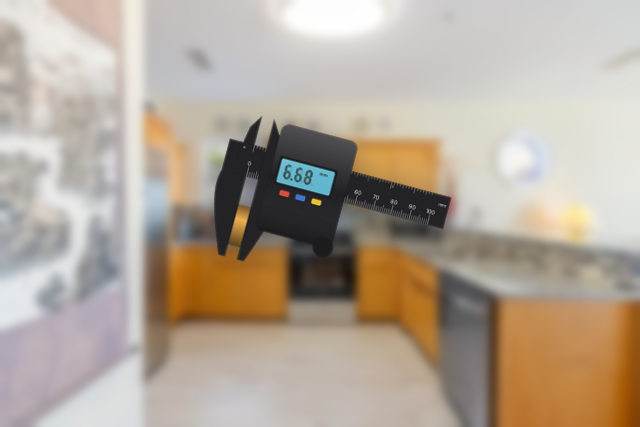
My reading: 6.68mm
